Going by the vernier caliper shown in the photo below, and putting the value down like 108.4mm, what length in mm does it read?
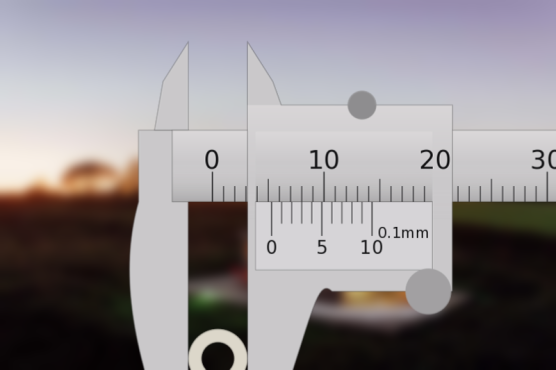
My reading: 5.3mm
